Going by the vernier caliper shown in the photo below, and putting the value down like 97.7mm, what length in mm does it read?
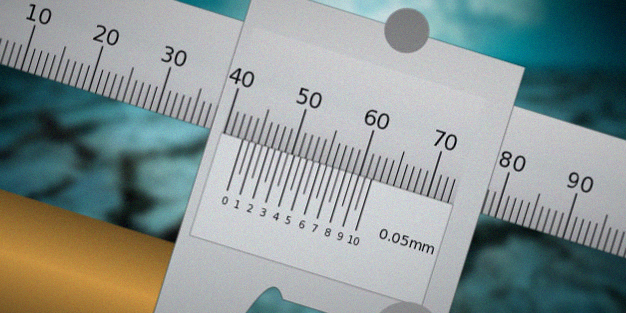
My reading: 42.8mm
